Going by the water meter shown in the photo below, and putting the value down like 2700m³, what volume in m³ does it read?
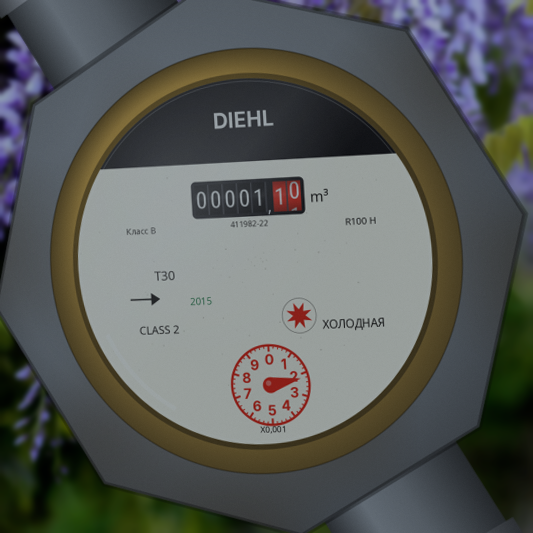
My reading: 1.102m³
